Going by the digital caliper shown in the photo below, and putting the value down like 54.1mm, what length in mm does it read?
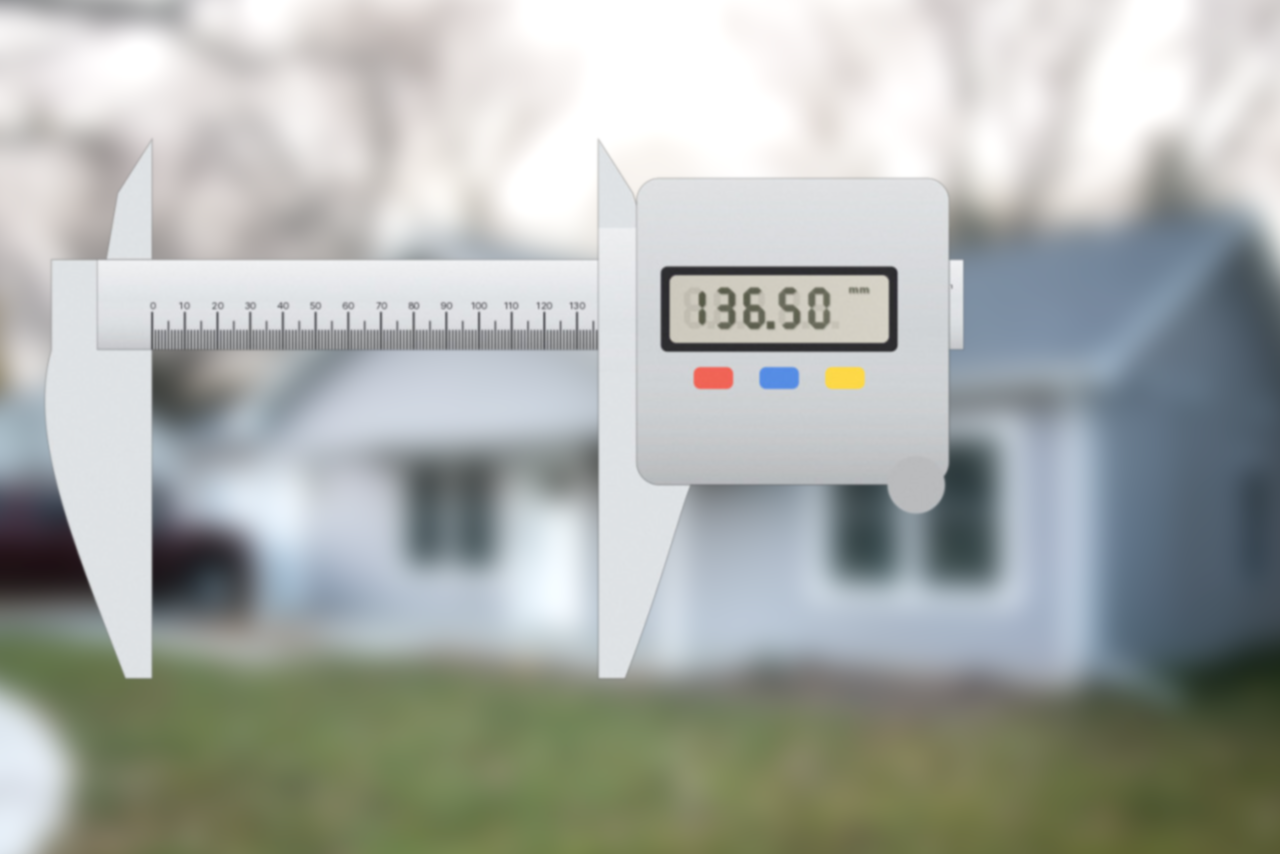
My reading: 136.50mm
